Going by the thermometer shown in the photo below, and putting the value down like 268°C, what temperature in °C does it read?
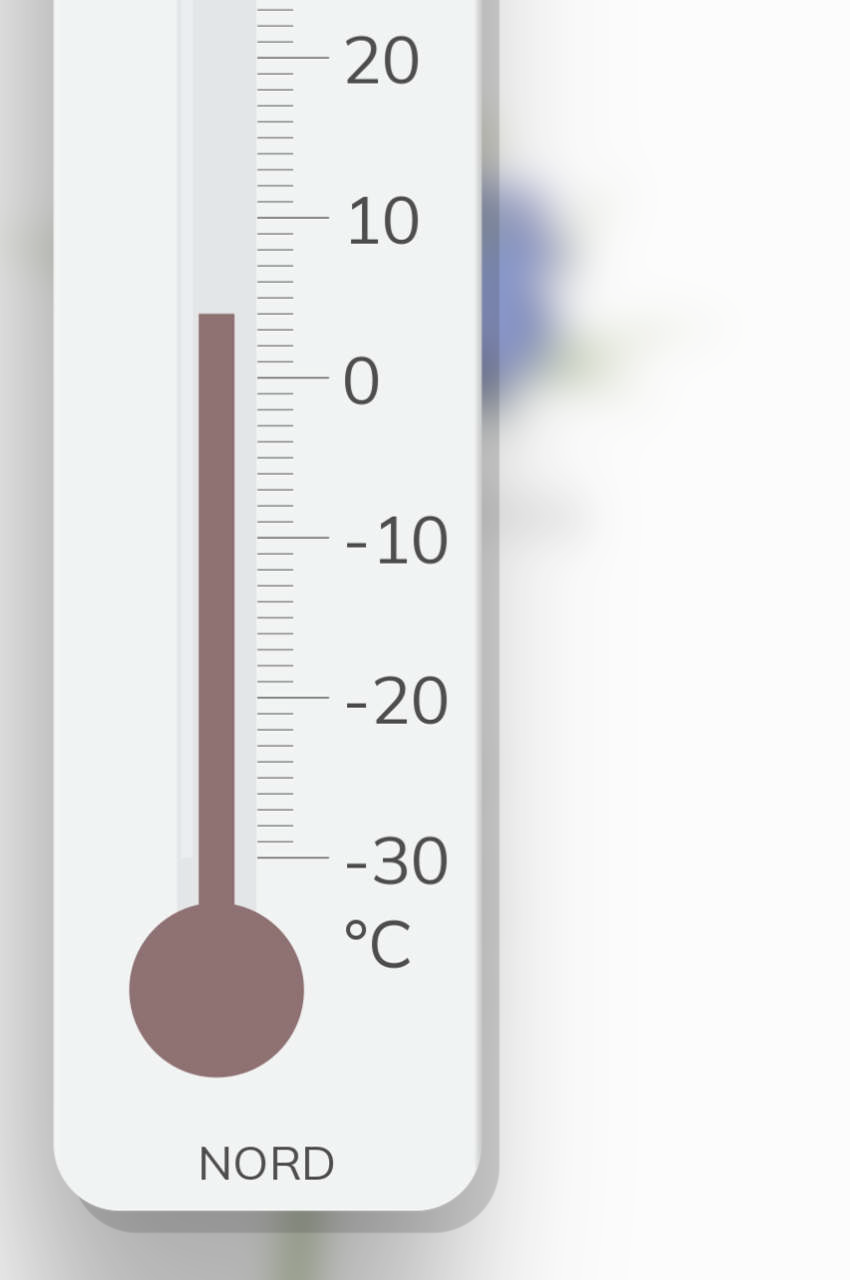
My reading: 4°C
